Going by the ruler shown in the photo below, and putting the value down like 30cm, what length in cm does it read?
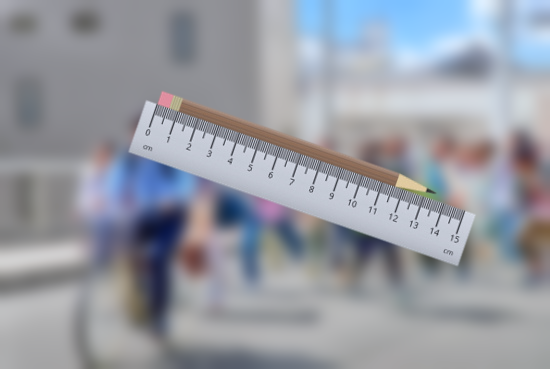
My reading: 13.5cm
